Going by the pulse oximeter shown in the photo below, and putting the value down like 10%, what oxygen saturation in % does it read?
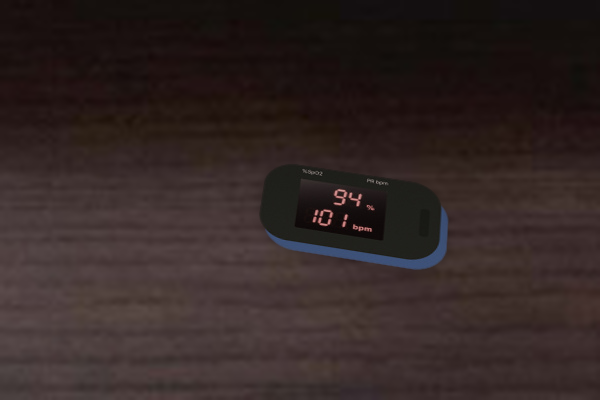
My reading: 94%
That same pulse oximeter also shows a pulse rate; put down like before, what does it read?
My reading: 101bpm
